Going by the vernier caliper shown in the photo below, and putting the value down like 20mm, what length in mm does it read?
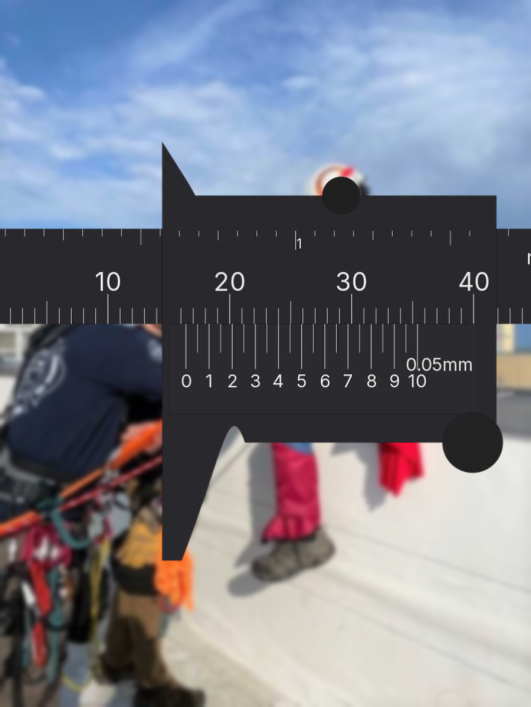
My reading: 16.4mm
